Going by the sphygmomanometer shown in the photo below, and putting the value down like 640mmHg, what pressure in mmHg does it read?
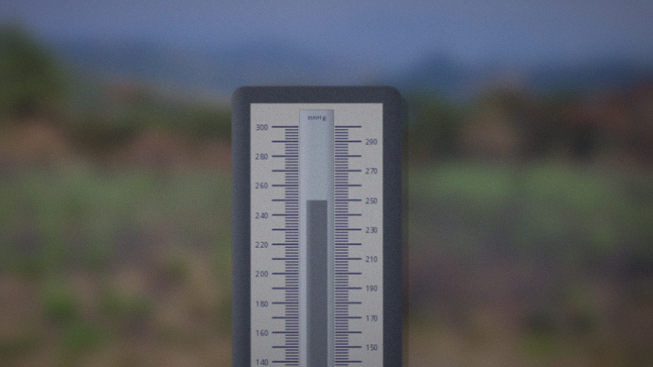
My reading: 250mmHg
